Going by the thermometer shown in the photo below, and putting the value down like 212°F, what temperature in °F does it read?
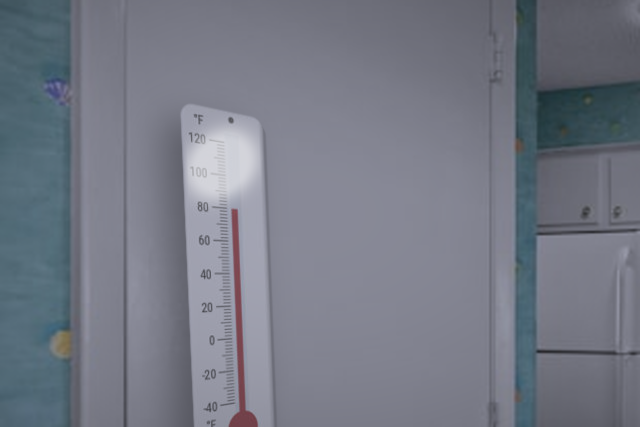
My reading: 80°F
